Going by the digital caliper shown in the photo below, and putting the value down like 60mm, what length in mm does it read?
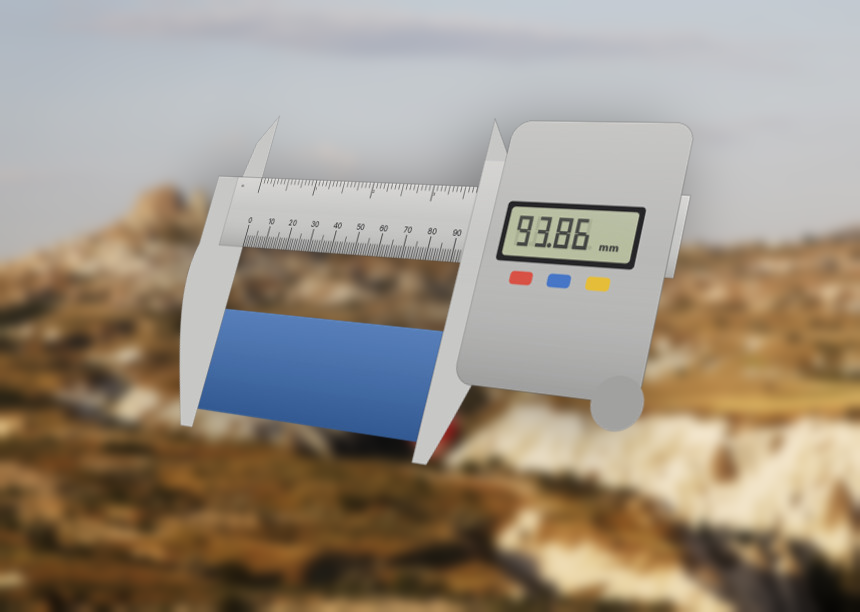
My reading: 93.86mm
